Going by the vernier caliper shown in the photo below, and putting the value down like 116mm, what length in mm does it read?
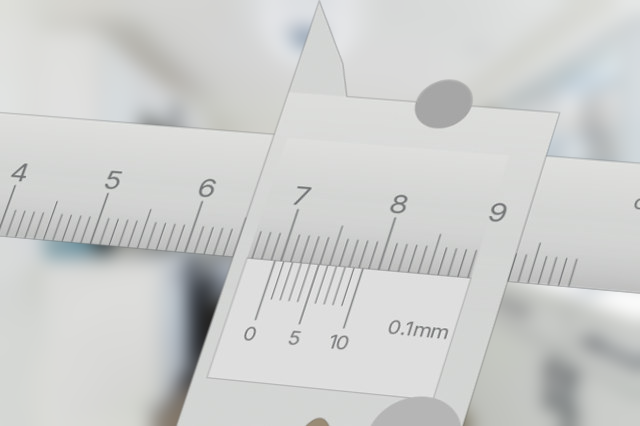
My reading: 69.4mm
